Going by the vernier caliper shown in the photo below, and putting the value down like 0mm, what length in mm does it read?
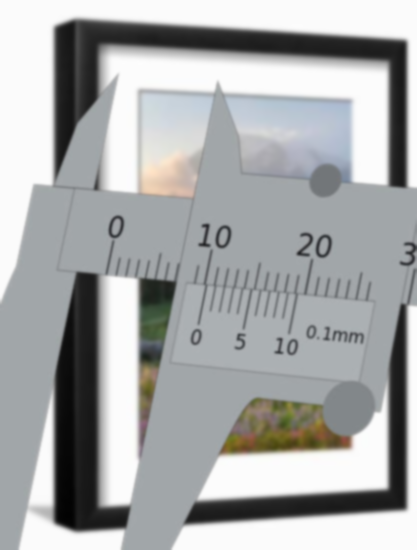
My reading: 10.2mm
